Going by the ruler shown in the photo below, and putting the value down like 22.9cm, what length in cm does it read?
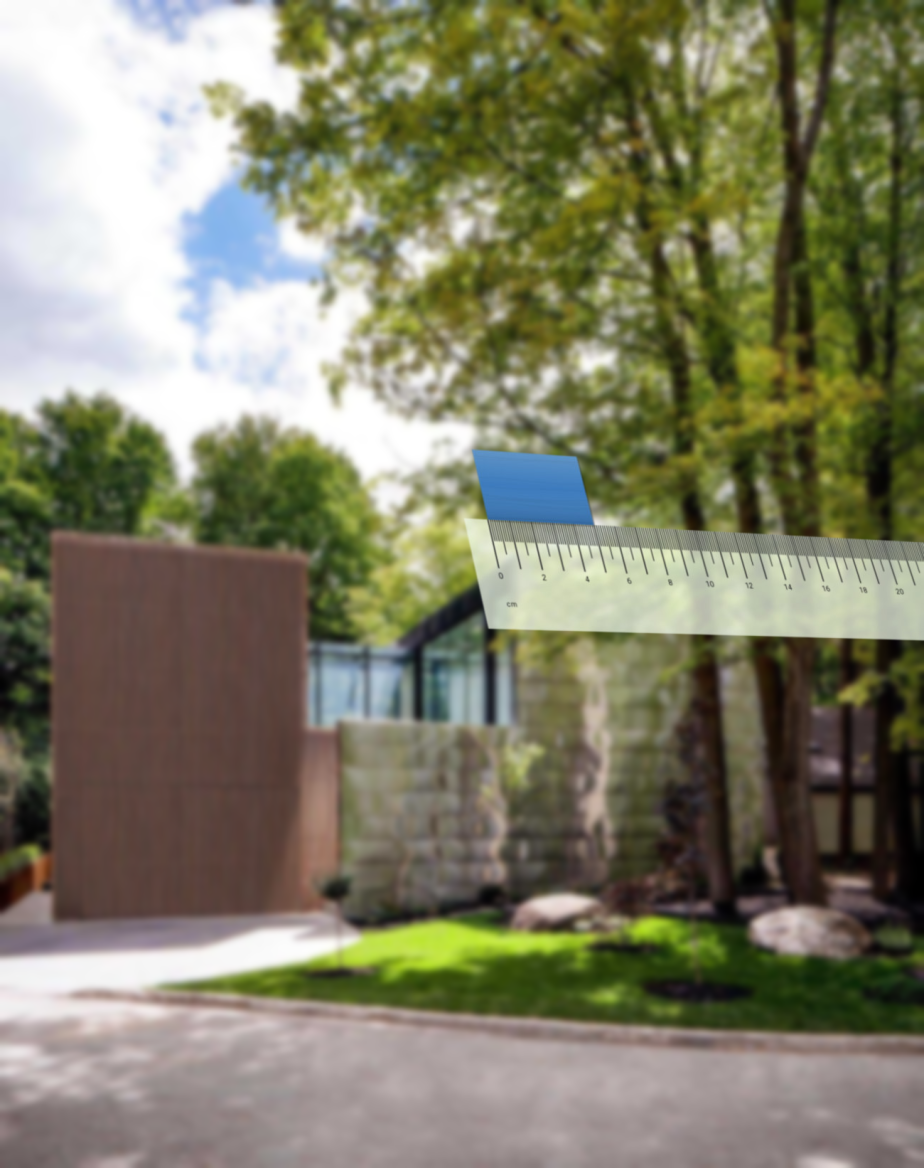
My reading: 5cm
